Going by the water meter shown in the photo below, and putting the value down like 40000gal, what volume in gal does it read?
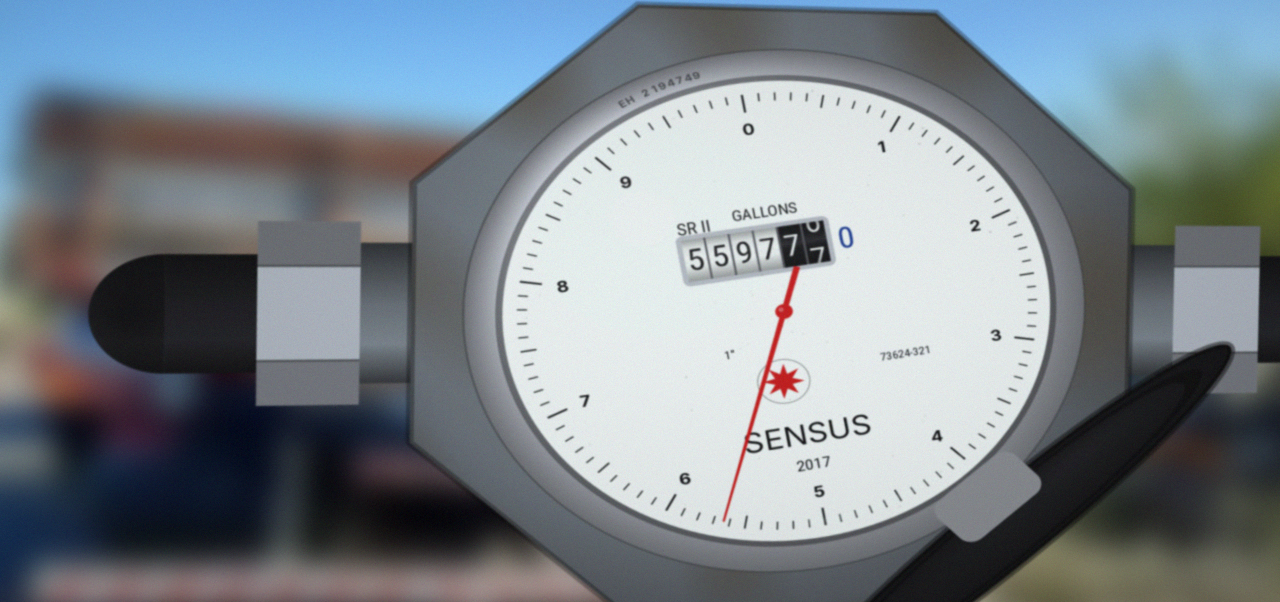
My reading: 5597765.6gal
